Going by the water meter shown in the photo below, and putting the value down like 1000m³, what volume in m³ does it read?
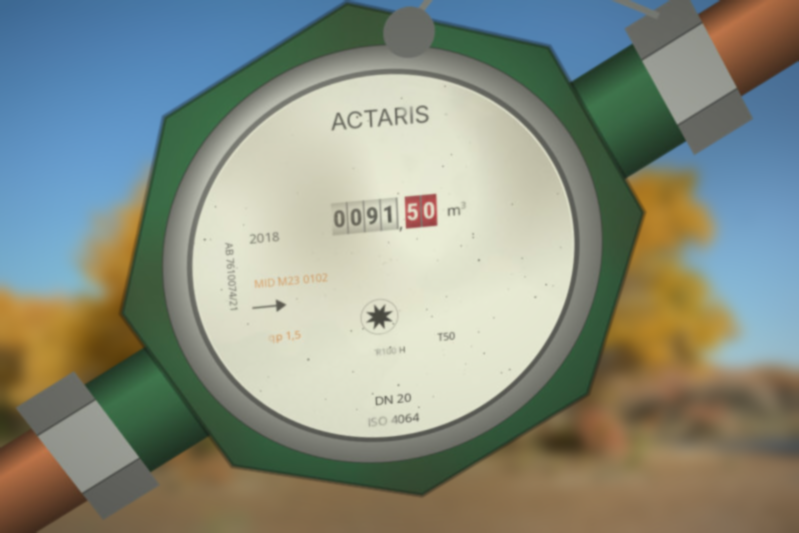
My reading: 91.50m³
